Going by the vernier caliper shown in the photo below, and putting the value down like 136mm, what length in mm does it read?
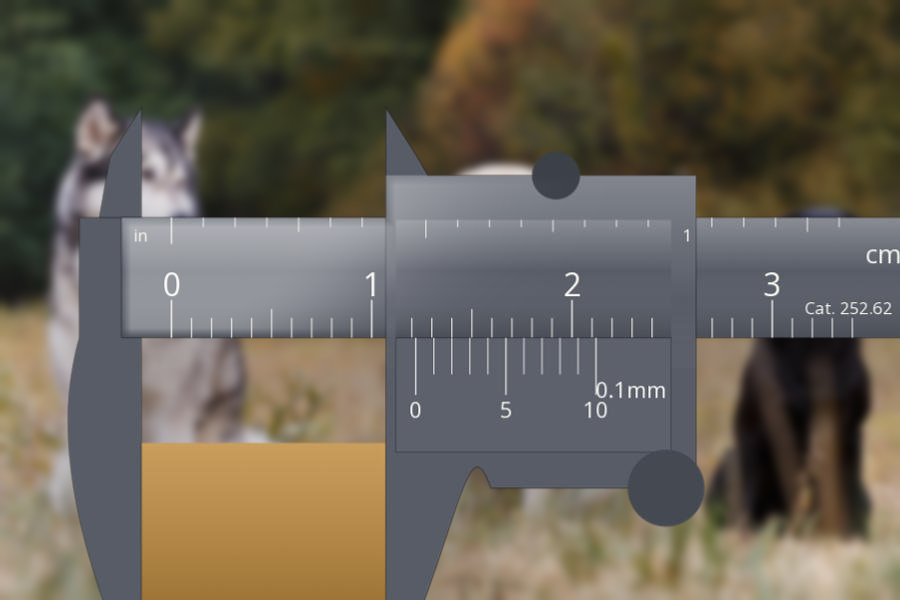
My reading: 12.2mm
